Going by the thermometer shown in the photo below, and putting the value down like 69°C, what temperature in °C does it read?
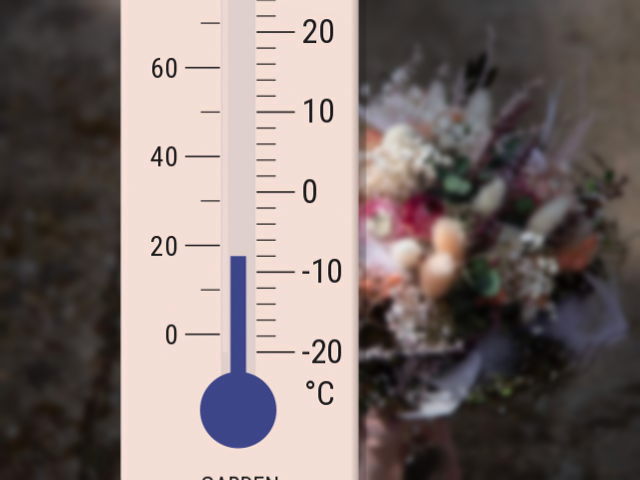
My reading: -8°C
